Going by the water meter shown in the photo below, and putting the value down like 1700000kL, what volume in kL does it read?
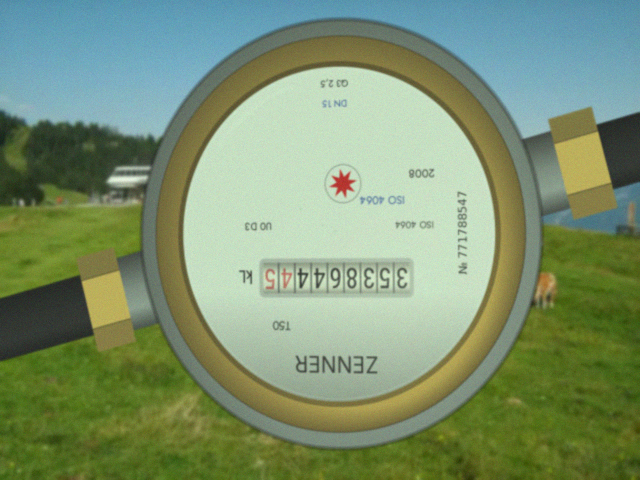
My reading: 3538644.45kL
